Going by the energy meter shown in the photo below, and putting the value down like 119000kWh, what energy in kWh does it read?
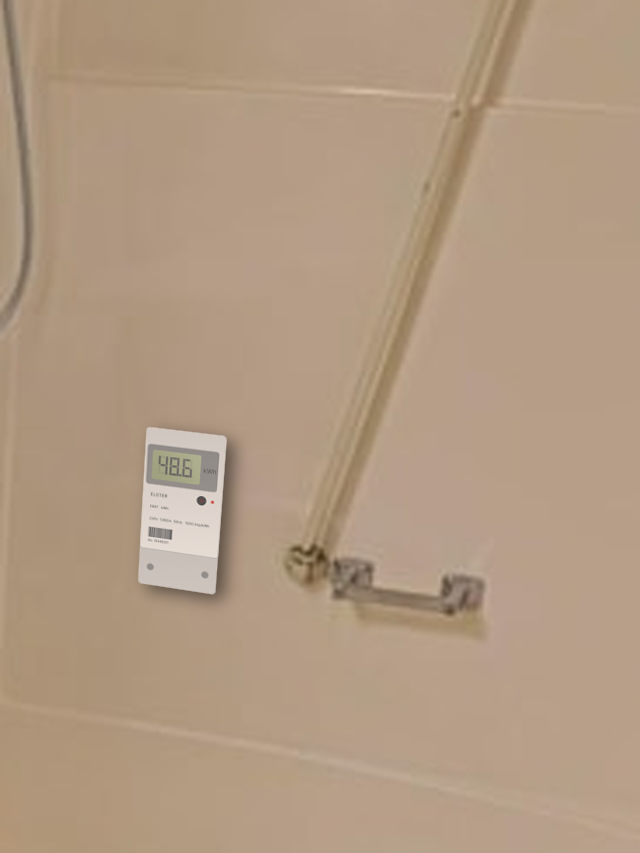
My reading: 48.6kWh
